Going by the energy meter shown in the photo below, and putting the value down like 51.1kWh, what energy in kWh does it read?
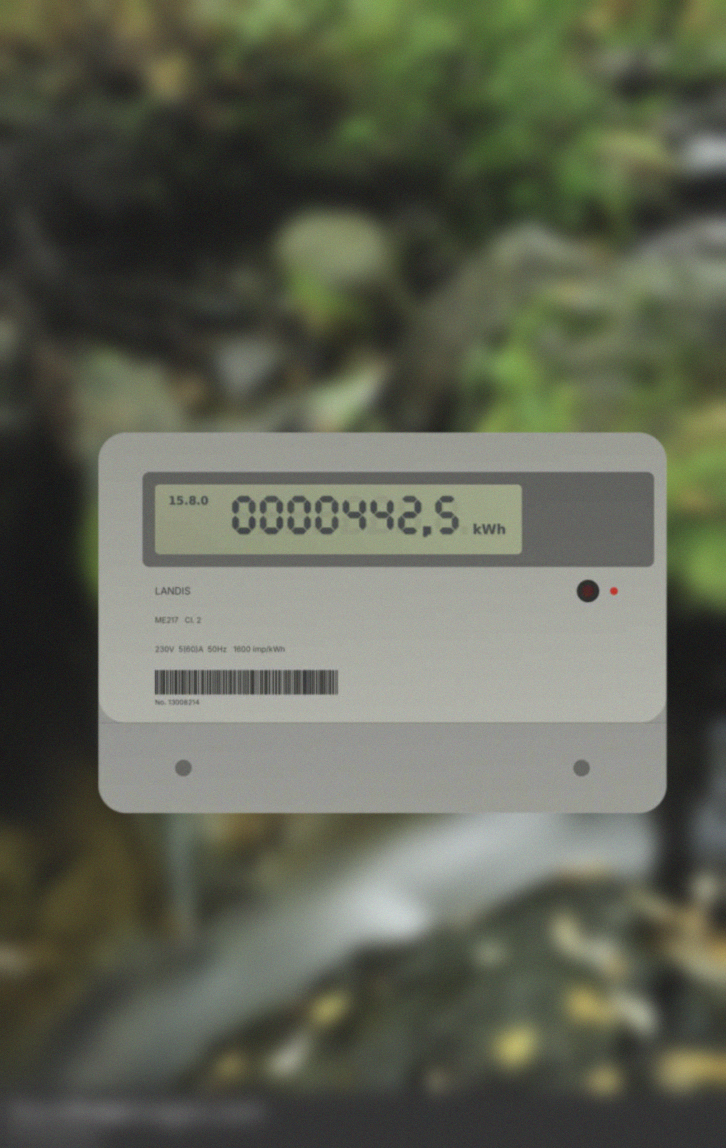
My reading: 442.5kWh
